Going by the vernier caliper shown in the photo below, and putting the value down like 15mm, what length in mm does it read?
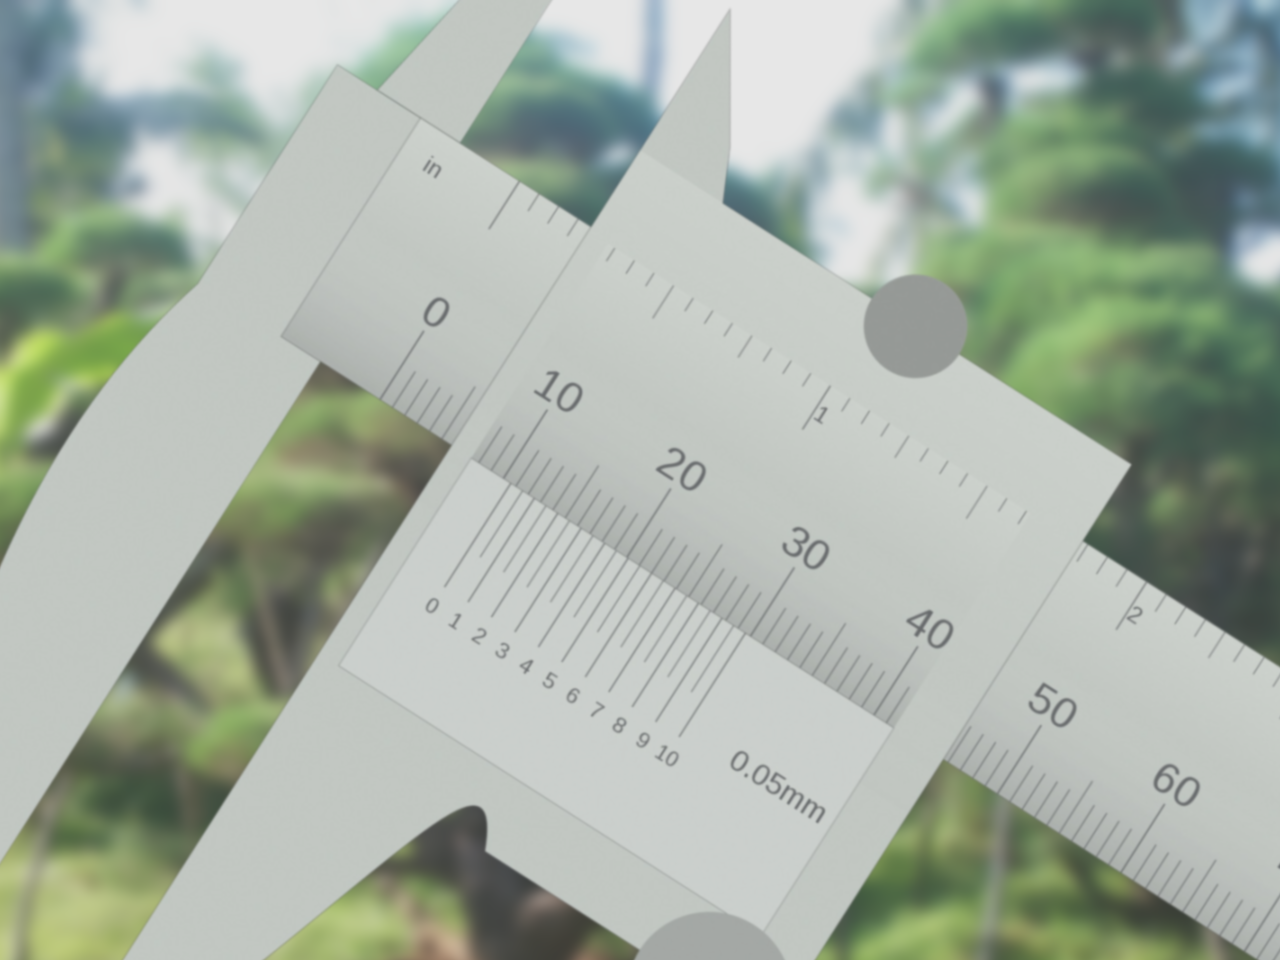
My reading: 10.6mm
